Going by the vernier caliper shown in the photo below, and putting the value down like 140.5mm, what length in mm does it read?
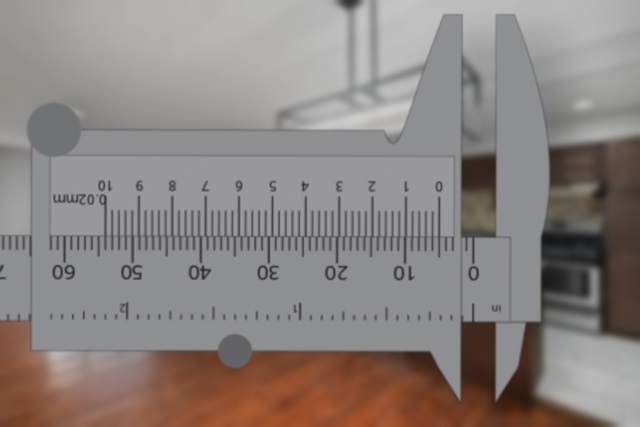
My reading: 5.0mm
